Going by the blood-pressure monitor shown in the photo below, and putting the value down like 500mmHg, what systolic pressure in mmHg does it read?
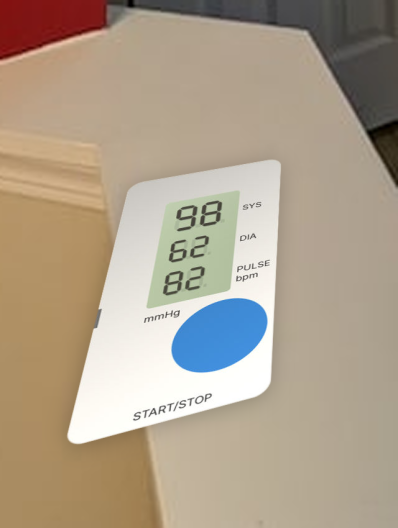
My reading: 98mmHg
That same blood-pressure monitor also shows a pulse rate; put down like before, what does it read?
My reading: 82bpm
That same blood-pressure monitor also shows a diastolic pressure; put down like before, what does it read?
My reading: 62mmHg
